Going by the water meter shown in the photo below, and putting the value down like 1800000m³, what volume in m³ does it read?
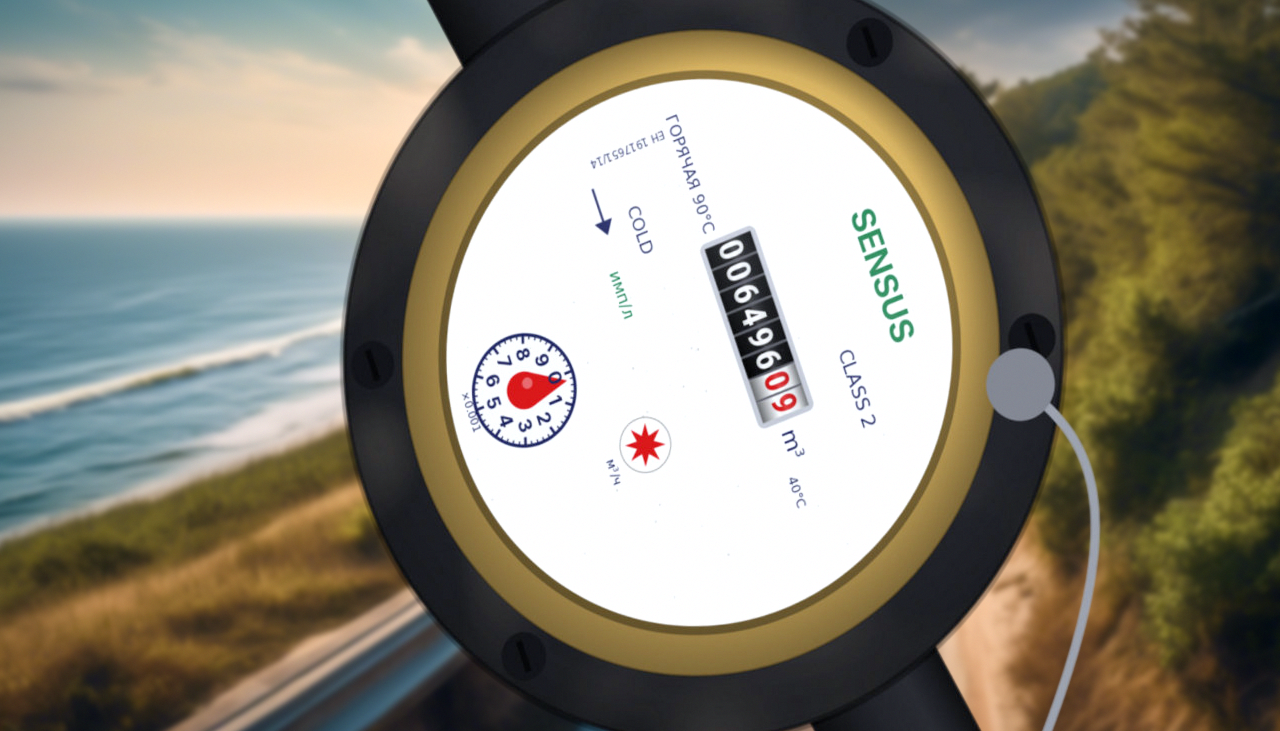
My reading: 6496.090m³
